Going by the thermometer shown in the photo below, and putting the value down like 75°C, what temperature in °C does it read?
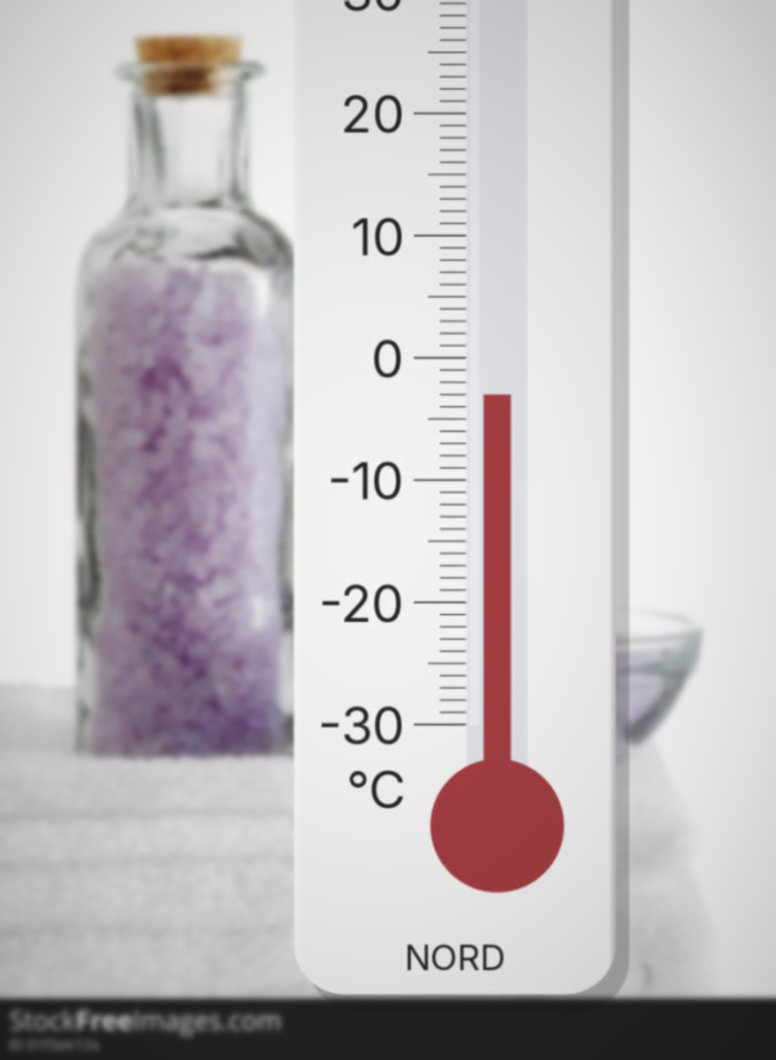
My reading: -3°C
